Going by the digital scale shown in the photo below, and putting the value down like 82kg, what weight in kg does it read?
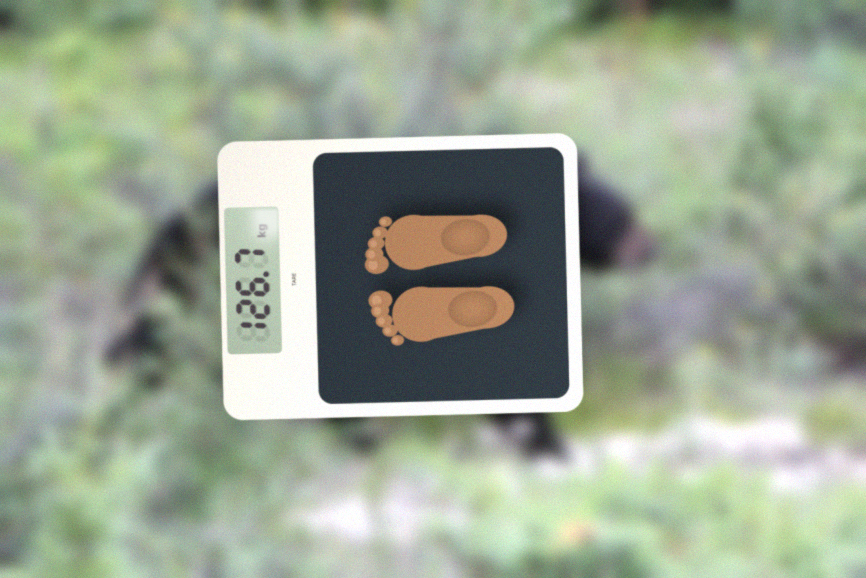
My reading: 126.7kg
